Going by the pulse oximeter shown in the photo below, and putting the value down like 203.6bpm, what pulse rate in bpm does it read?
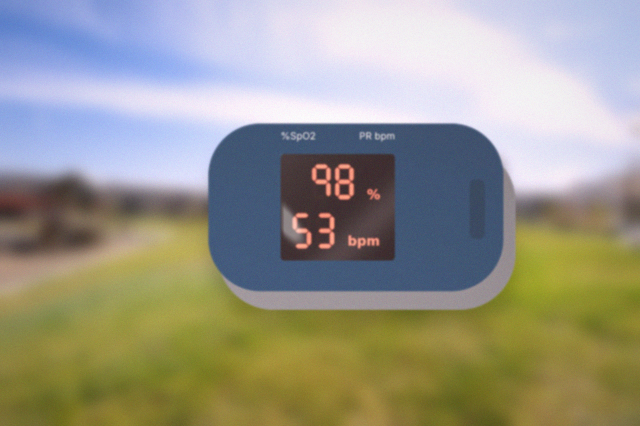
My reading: 53bpm
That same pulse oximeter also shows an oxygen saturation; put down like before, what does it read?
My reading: 98%
